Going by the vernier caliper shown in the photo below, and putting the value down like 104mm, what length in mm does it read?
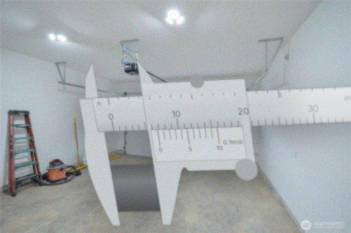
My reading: 6.8mm
